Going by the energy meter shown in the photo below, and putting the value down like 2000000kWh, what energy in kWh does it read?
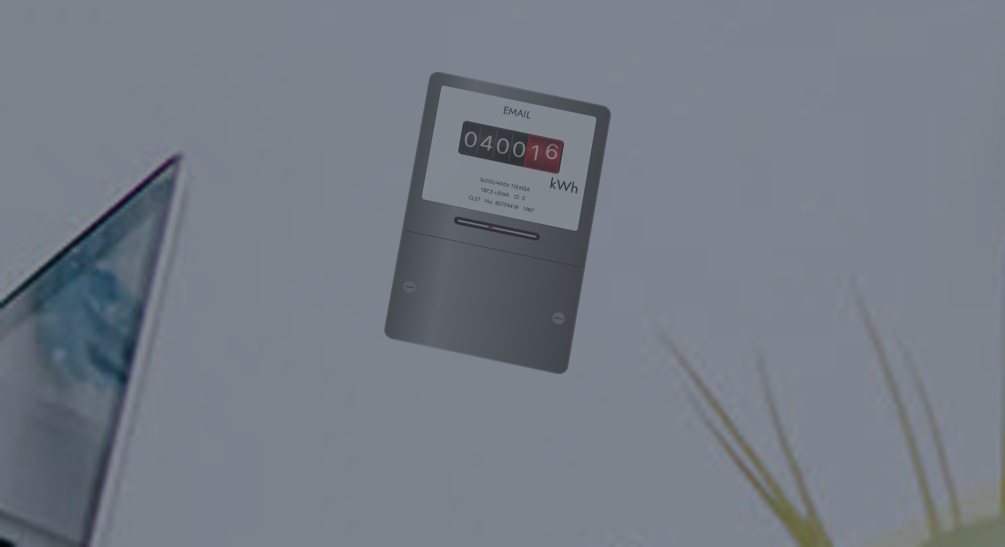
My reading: 400.16kWh
